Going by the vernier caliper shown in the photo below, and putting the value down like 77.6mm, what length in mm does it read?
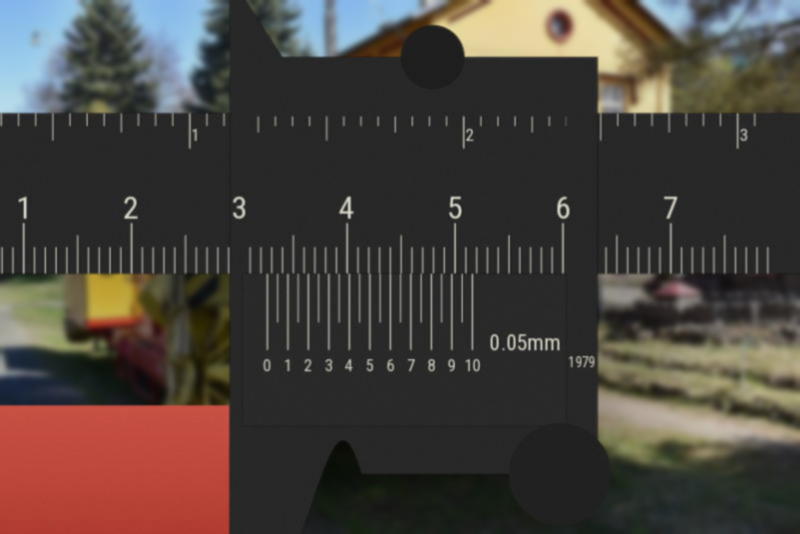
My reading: 32.6mm
